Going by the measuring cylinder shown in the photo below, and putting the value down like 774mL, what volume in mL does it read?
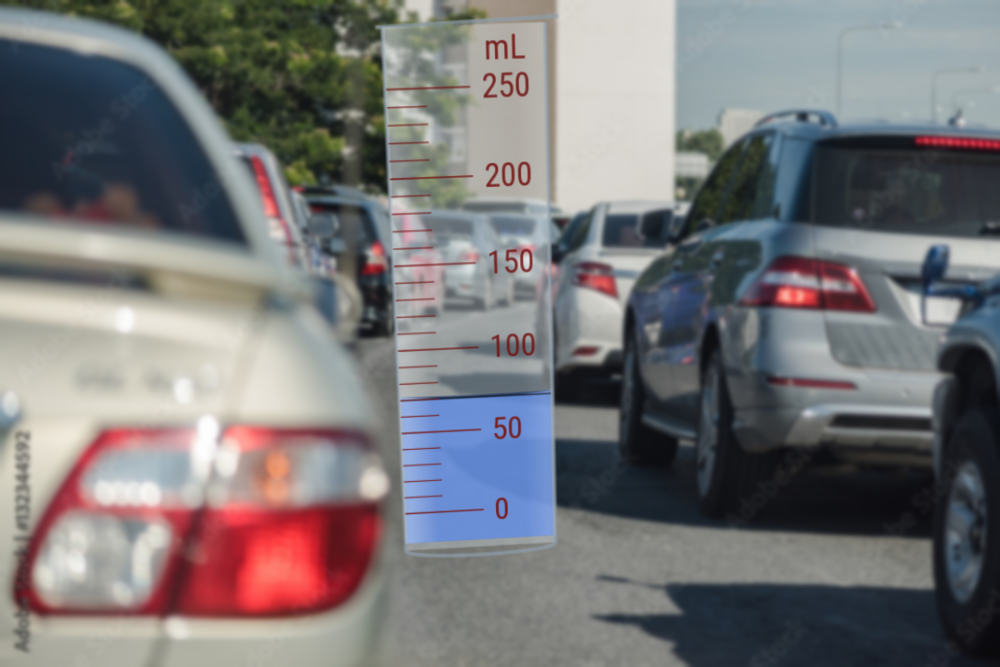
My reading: 70mL
